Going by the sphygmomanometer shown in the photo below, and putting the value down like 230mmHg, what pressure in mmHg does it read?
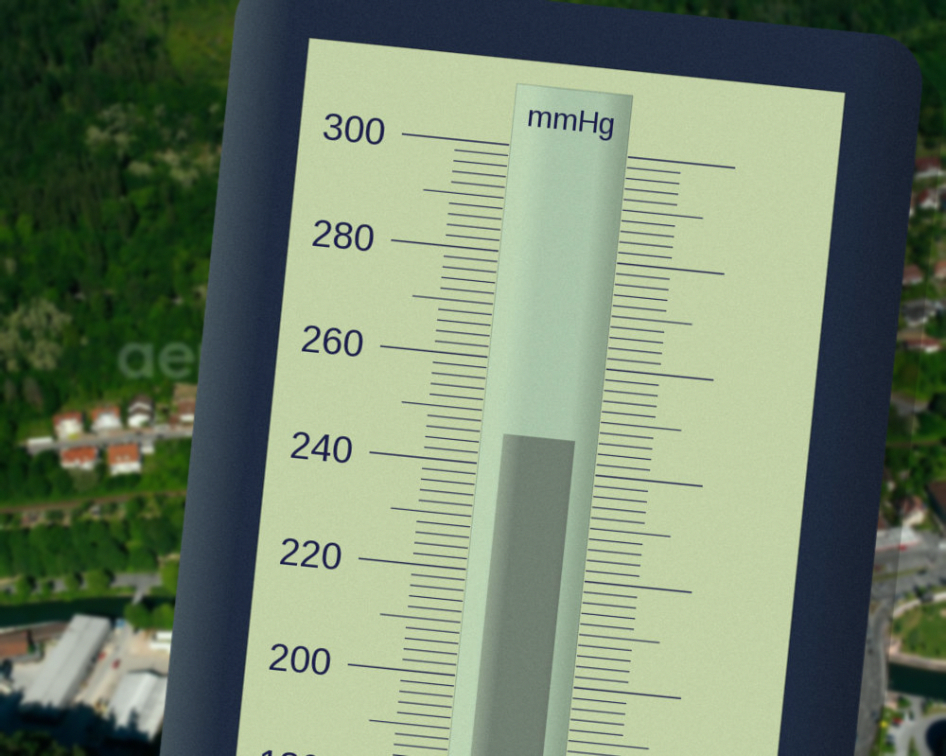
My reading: 246mmHg
